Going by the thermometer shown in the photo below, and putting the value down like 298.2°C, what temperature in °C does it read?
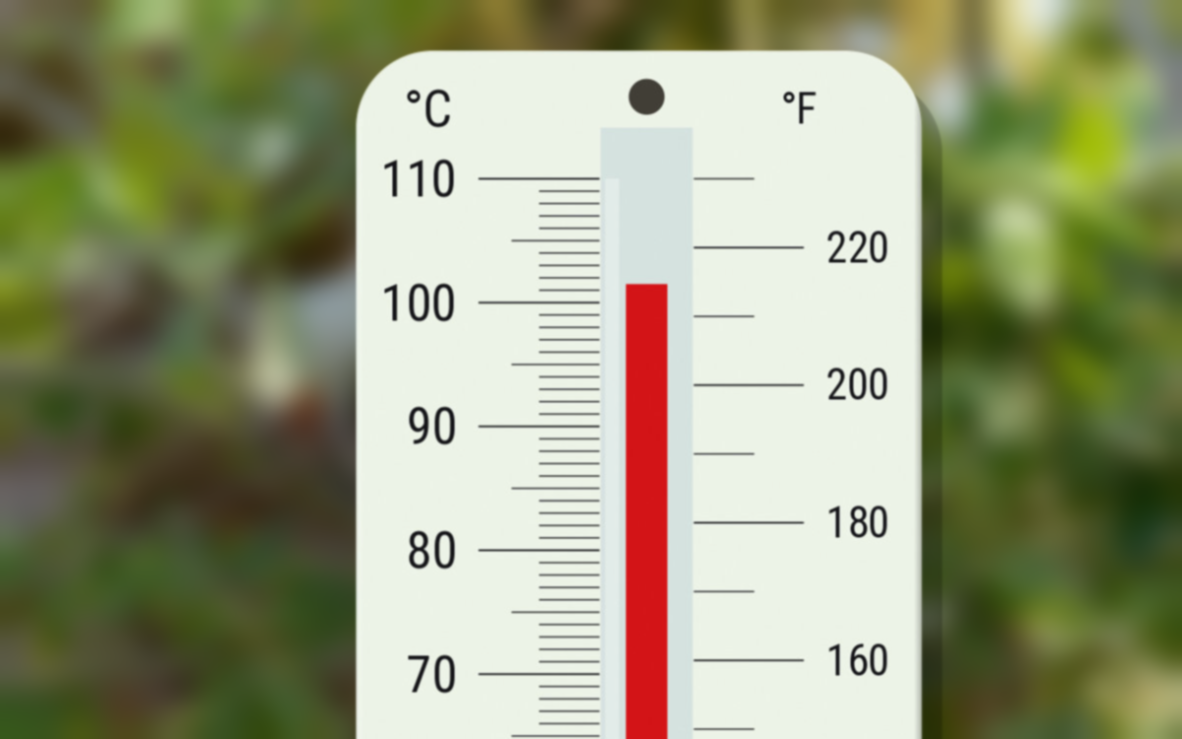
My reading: 101.5°C
